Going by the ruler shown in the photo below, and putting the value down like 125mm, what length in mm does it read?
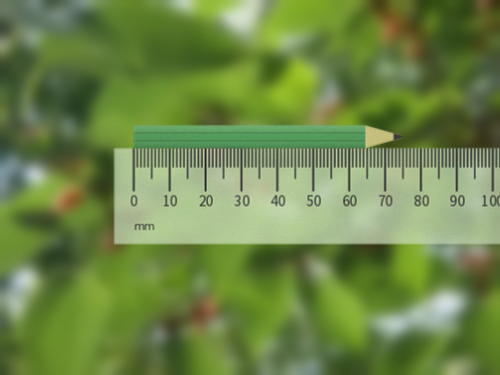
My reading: 75mm
